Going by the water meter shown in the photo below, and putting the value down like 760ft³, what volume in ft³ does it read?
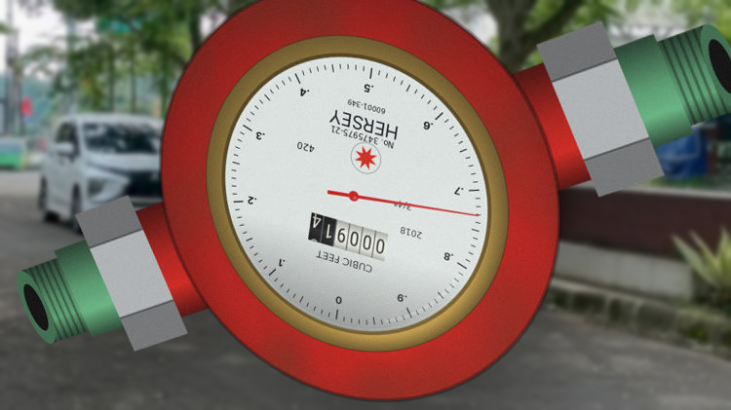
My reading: 913.73ft³
